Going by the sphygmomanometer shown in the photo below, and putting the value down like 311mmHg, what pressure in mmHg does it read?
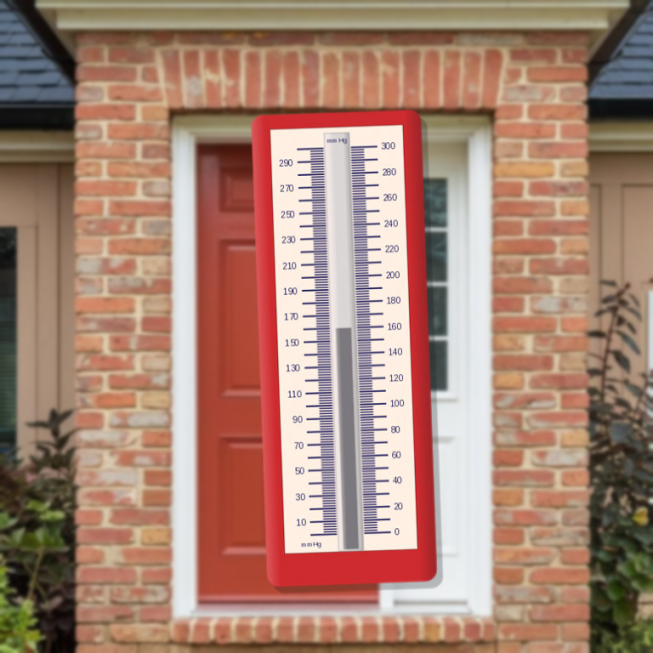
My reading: 160mmHg
